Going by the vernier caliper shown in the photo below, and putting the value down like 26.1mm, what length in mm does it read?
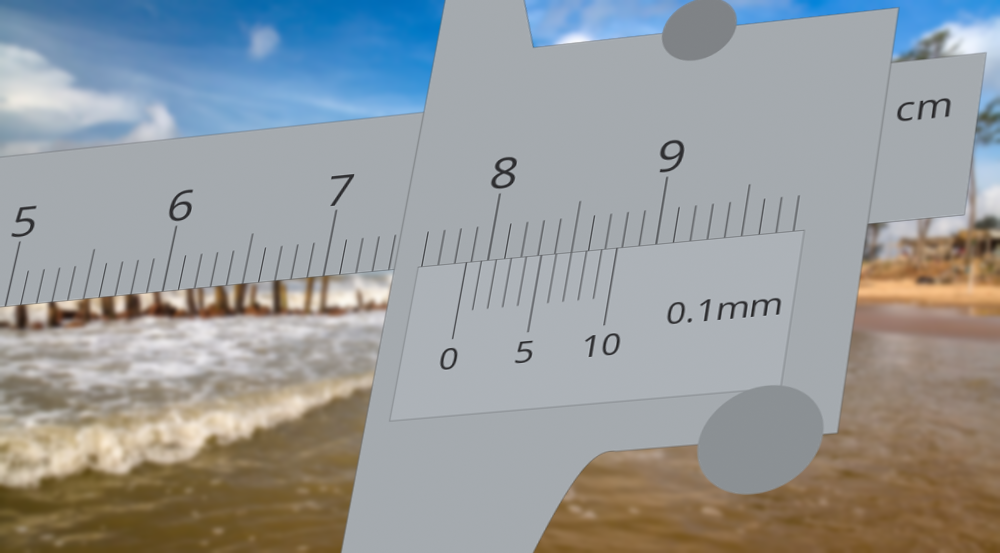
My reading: 78.7mm
